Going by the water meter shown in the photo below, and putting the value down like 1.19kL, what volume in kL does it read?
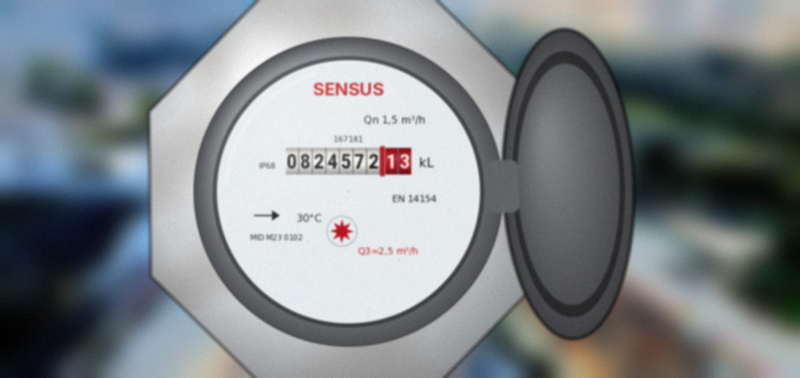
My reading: 824572.13kL
